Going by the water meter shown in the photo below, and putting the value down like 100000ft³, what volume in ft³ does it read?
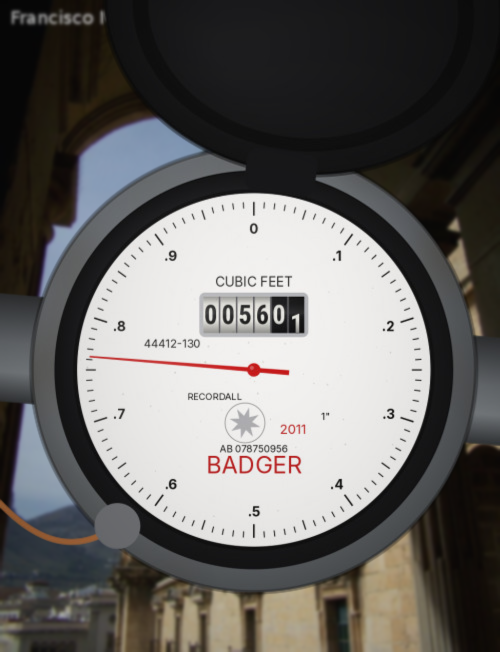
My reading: 5600.76ft³
